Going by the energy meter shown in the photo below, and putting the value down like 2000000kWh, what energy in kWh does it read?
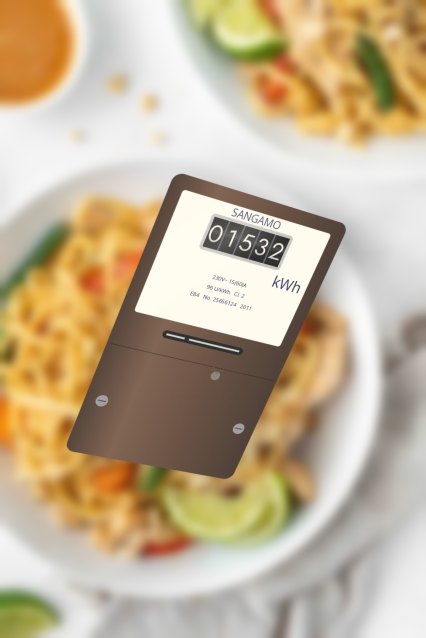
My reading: 1532kWh
